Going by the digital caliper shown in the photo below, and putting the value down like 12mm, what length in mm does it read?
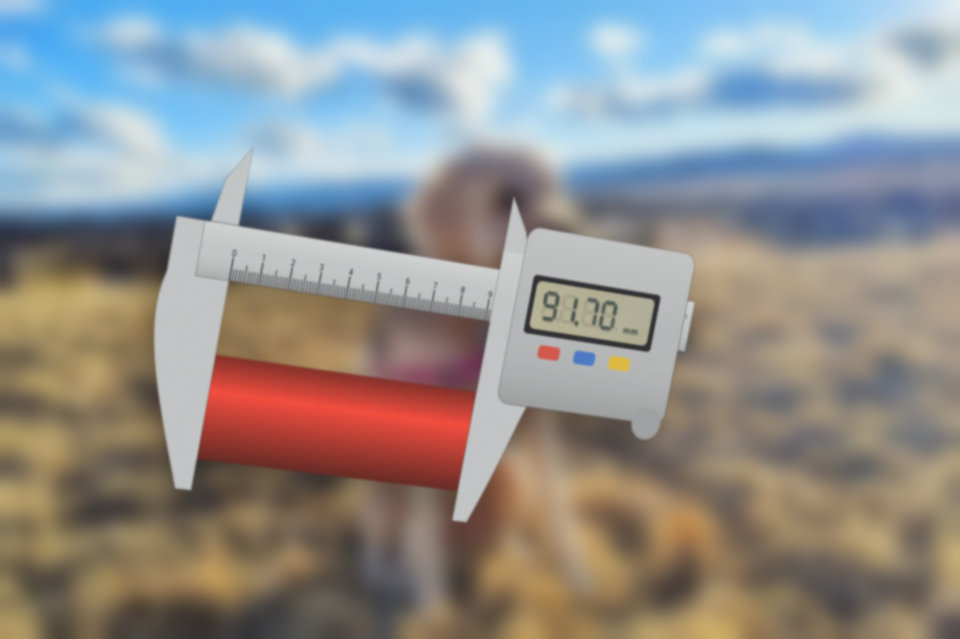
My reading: 91.70mm
